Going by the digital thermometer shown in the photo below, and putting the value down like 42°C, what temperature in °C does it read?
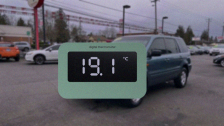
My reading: 19.1°C
